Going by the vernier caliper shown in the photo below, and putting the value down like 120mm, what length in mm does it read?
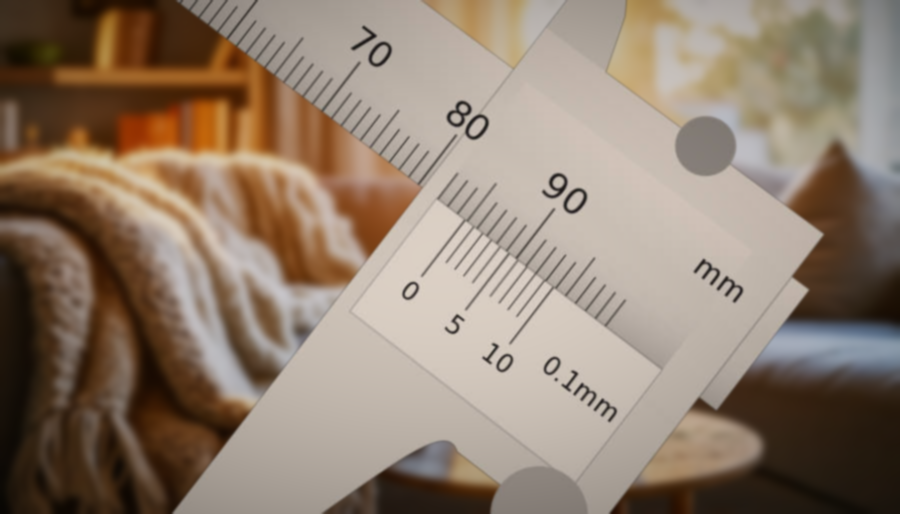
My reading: 84.8mm
